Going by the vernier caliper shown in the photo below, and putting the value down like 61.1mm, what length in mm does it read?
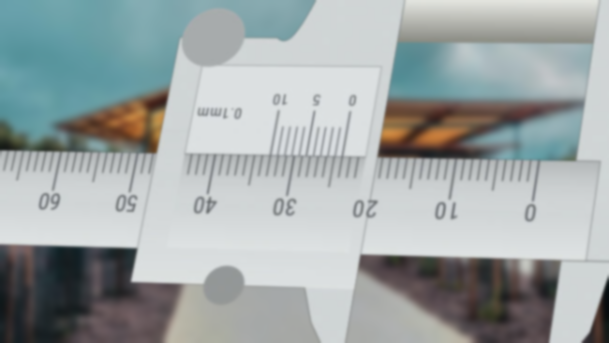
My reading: 24.0mm
